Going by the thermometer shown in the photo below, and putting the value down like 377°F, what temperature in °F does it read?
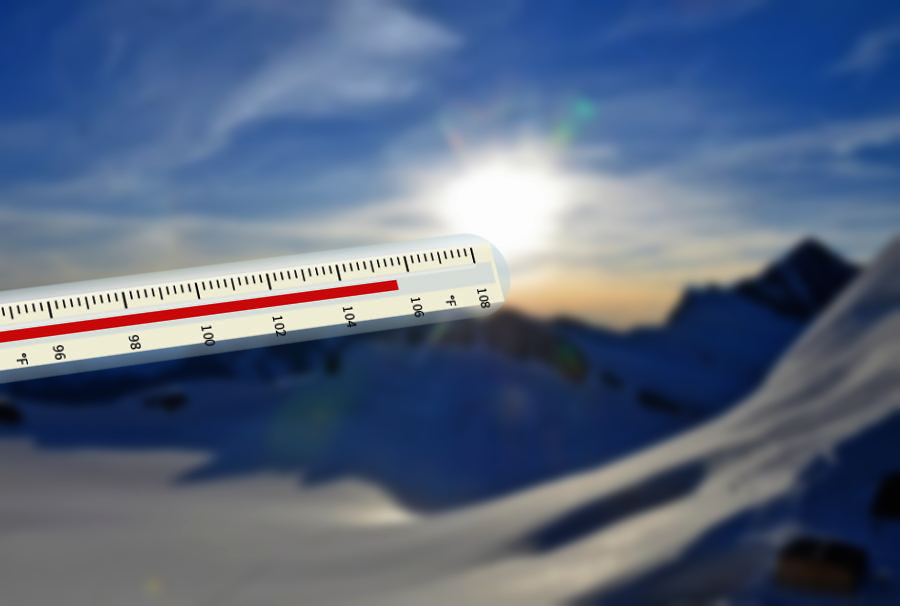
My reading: 105.6°F
